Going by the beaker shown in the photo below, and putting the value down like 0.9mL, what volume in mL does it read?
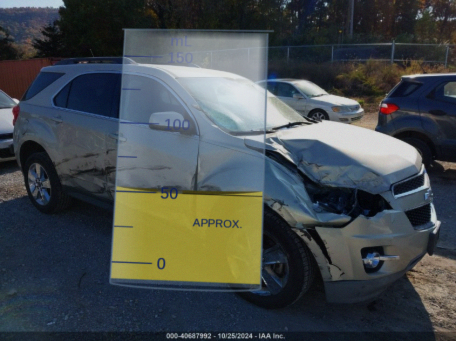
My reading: 50mL
